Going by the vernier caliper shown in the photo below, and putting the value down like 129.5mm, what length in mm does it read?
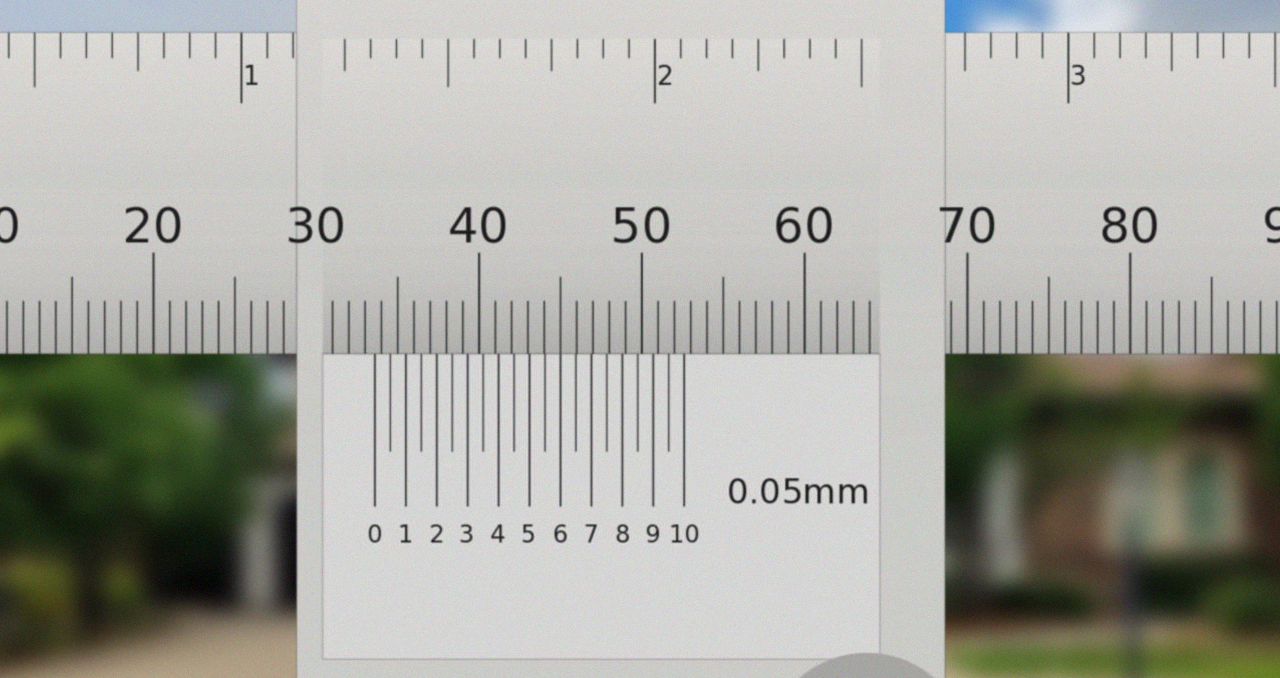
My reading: 33.6mm
